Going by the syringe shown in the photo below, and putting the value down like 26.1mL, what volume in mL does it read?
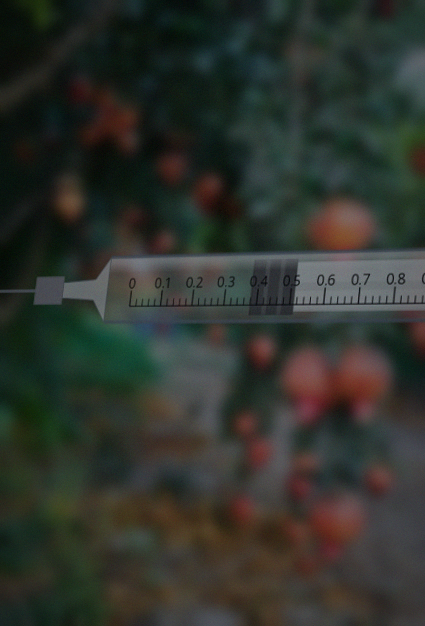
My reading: 0.38mL
